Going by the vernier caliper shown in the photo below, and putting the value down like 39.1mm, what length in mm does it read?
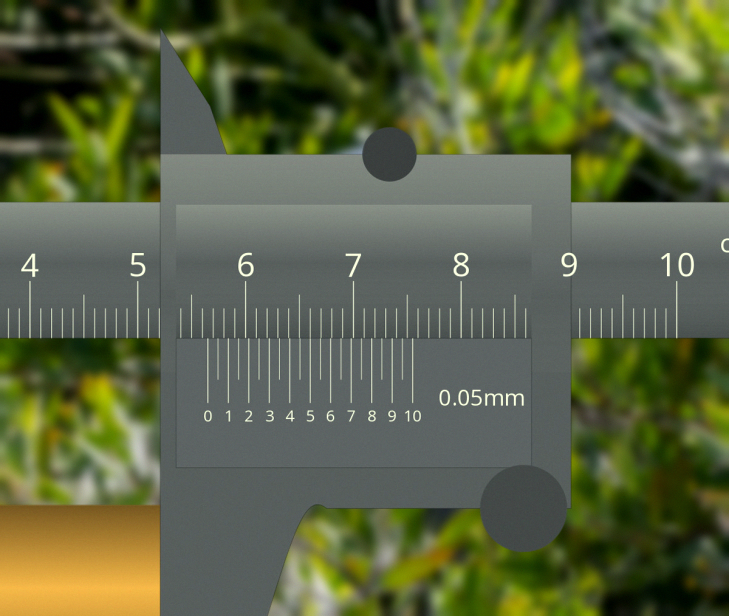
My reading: 56.5mm
